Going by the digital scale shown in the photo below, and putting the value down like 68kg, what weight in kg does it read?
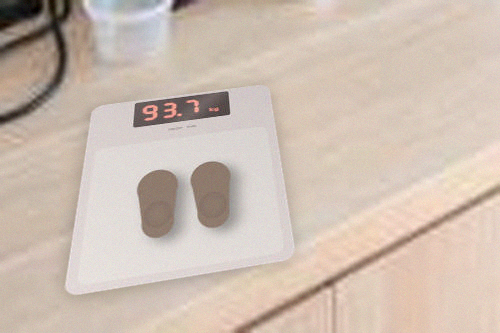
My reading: 93.7kg
